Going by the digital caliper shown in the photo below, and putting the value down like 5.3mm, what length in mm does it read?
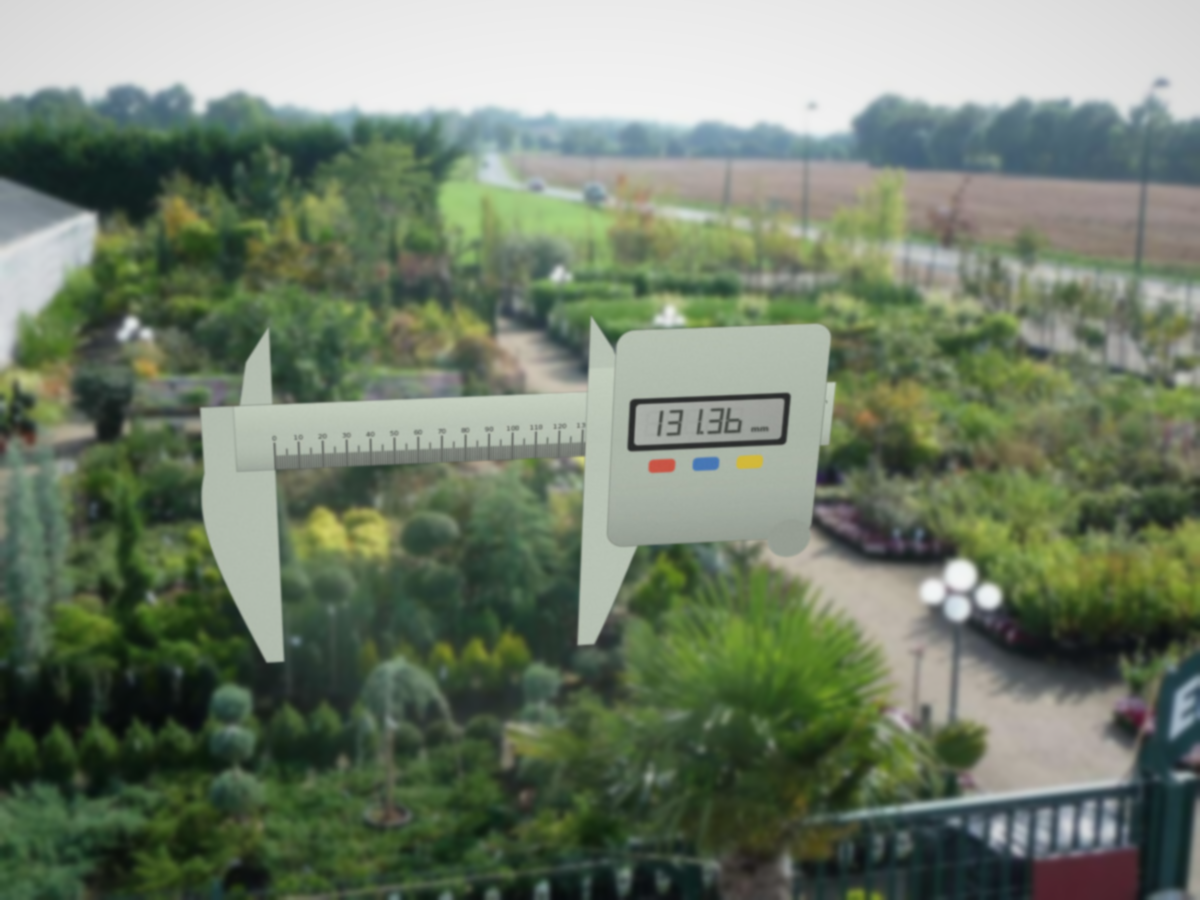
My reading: 131.36mm
